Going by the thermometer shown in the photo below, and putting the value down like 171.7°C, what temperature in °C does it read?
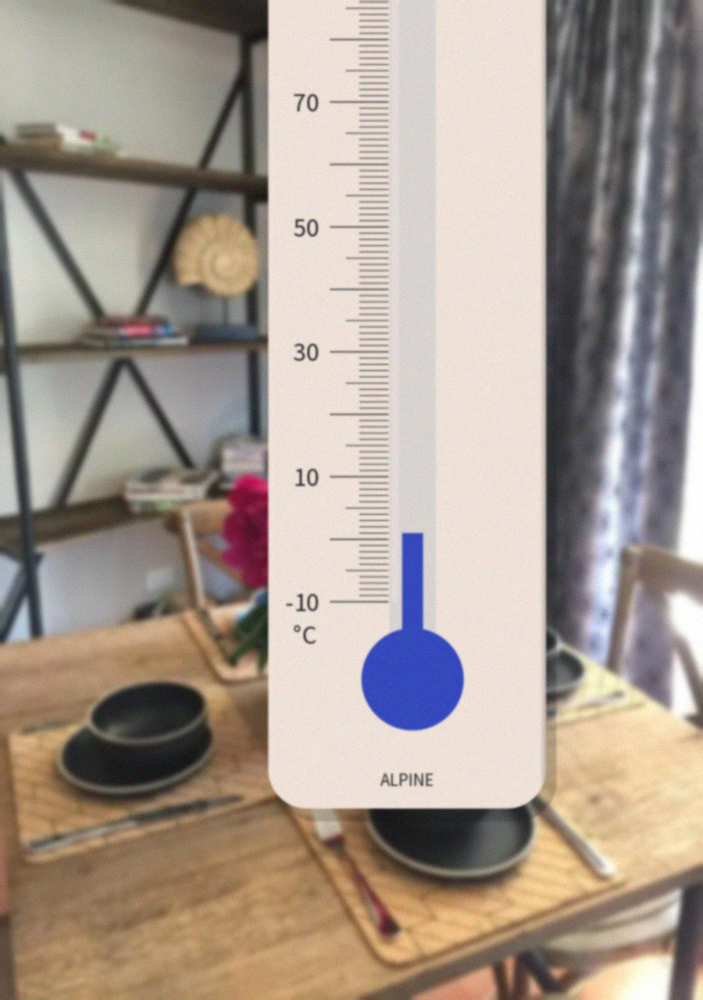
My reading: 1°C
